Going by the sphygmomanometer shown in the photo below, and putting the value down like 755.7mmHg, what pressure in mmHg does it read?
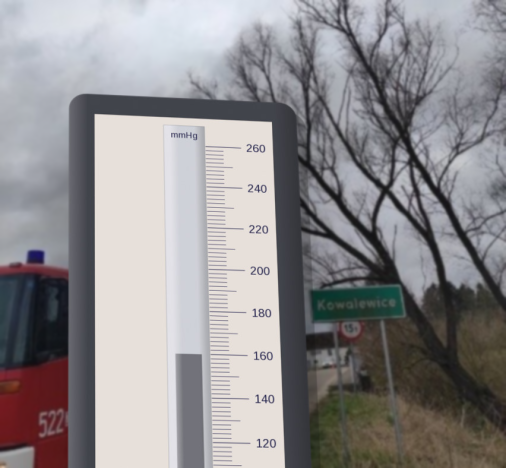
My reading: 160mmHg
